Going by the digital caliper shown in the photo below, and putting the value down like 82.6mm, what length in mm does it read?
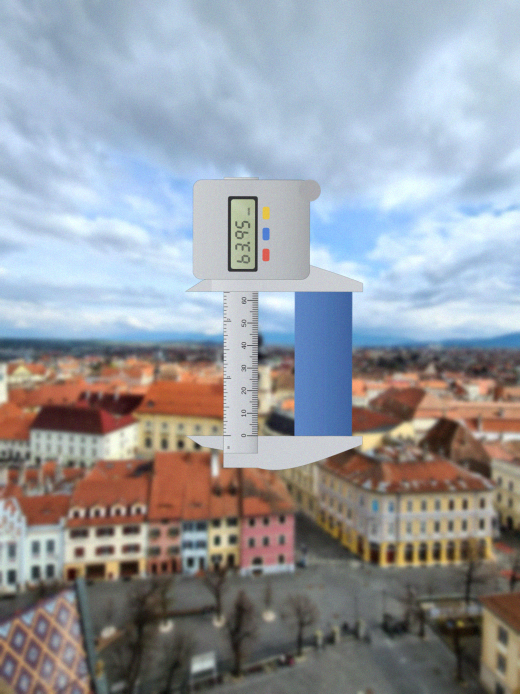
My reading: 63.95mm
